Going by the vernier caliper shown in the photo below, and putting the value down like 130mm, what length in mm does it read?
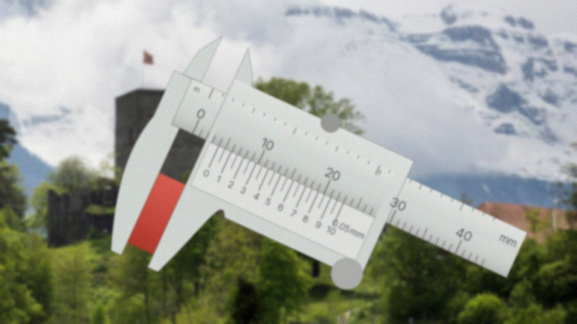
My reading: 4.0mm
